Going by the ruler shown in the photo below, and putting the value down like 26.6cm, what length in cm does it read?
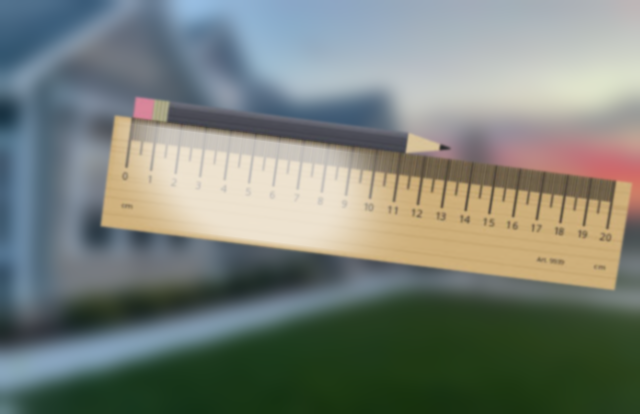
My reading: 13cm
